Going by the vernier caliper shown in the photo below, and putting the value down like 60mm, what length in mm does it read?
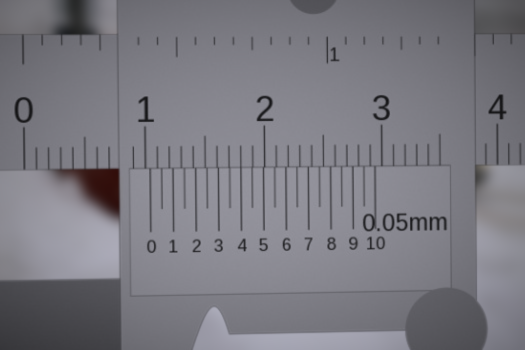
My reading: 10.4mm
